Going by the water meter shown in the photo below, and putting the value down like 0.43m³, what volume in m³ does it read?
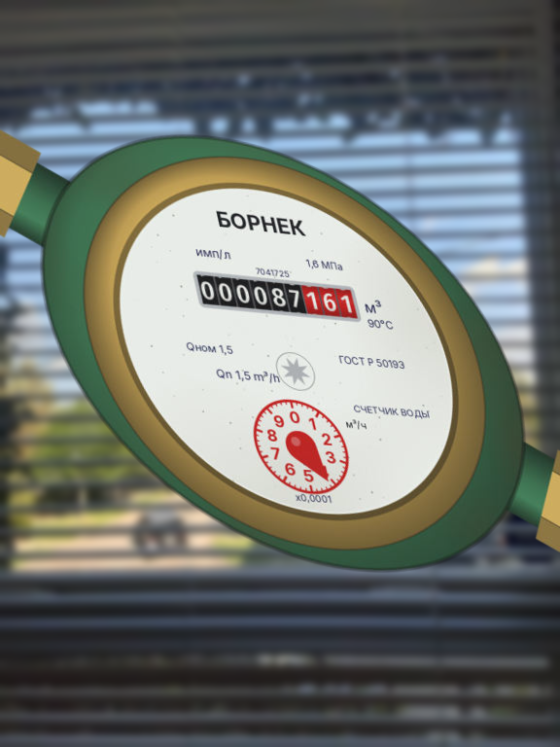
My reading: 87.1614m³
